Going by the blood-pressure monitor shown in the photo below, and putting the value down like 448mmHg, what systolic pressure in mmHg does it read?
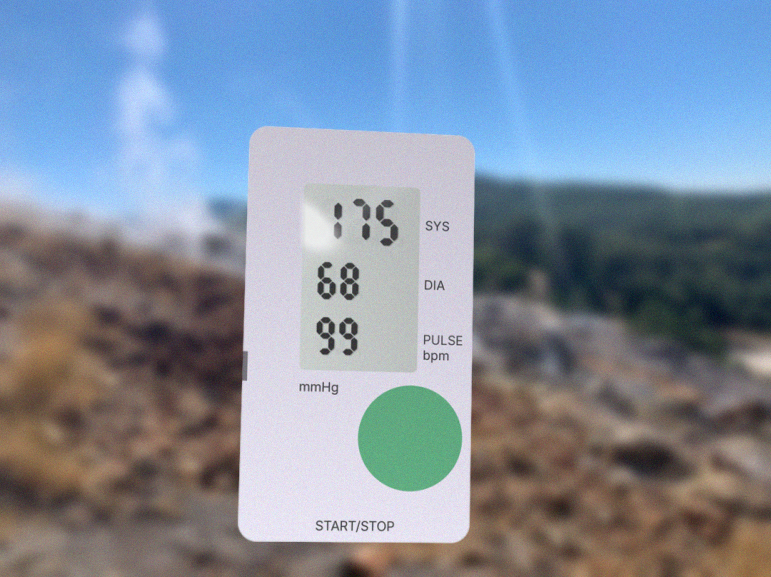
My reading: 175mmHg
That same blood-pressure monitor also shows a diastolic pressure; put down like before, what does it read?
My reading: 68mmHg
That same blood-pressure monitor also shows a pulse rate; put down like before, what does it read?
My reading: 99bpm
